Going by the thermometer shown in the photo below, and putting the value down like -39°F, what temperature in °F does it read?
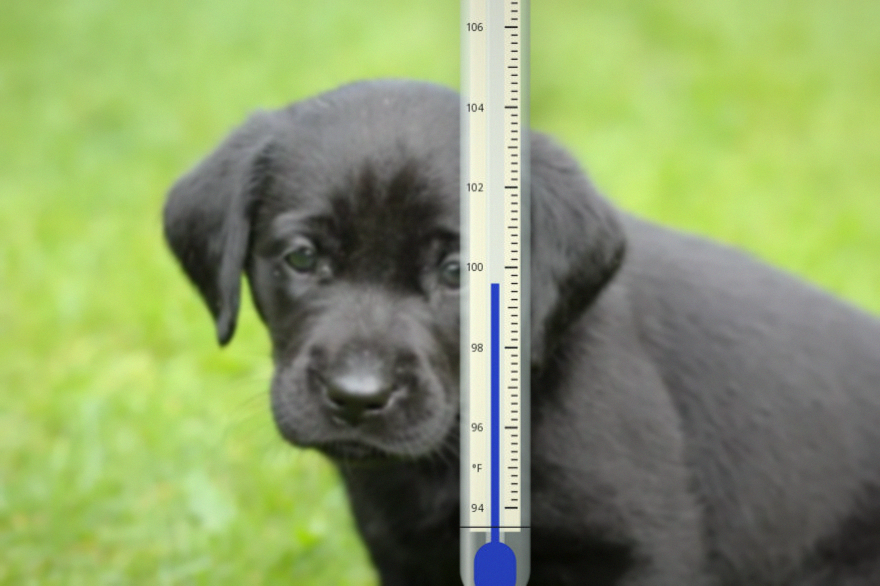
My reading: 99.6°F
